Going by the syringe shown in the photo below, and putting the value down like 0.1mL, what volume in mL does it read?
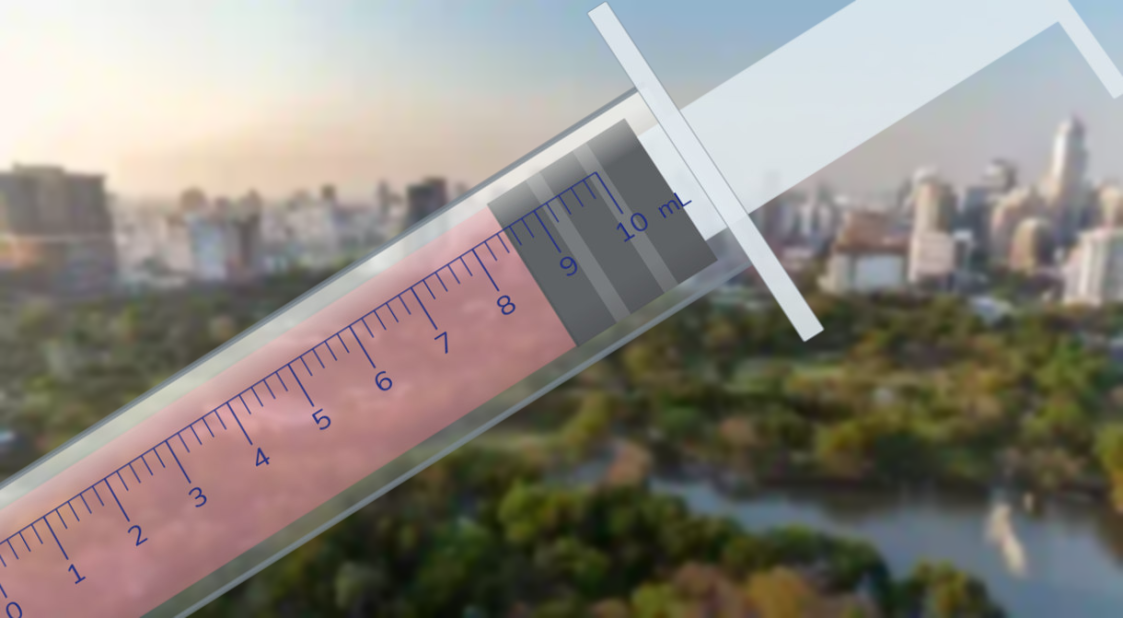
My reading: 8.5mL
